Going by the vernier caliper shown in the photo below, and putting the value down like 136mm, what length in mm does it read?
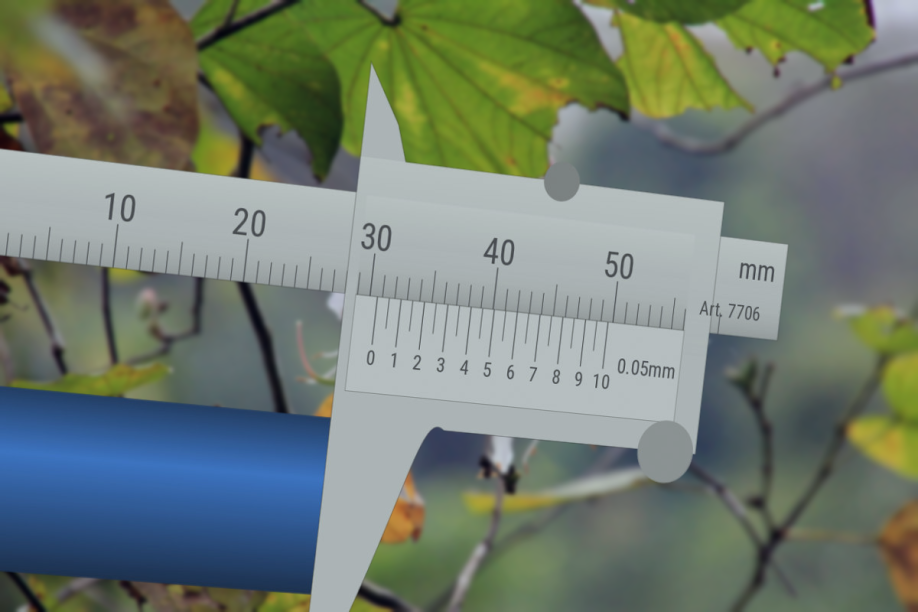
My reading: 30.6mm
